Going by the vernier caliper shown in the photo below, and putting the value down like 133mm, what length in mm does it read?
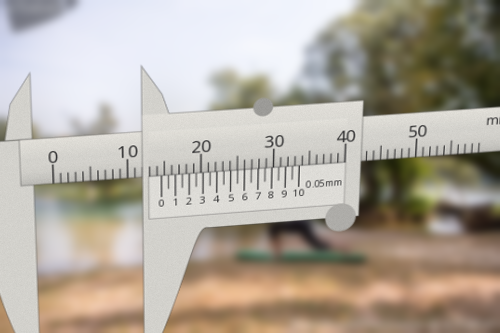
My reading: 14.6mm
